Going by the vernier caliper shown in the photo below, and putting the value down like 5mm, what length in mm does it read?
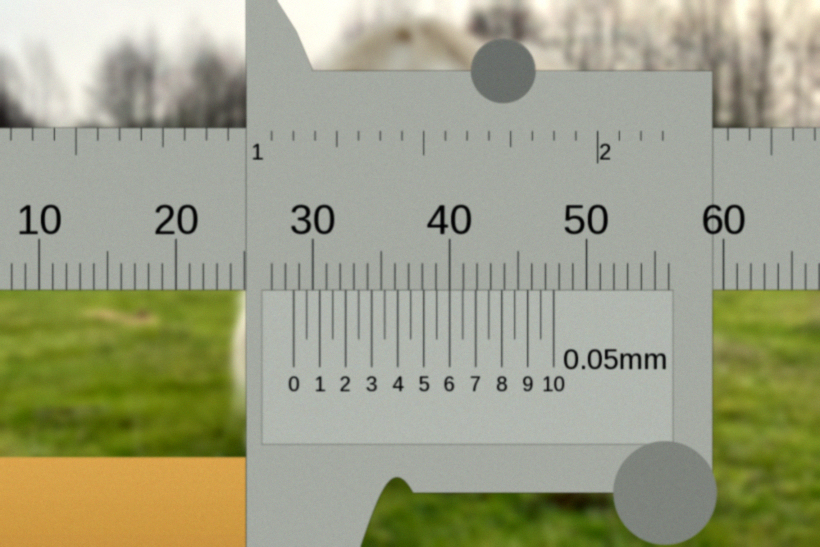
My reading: 28.6mm
